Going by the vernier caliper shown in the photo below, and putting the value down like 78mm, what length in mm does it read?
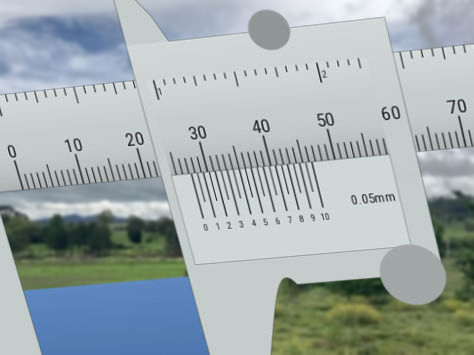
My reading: 27.4mm
